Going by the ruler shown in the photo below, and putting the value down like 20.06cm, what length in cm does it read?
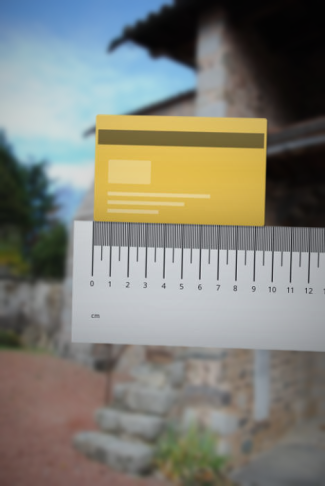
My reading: 9.5cm
